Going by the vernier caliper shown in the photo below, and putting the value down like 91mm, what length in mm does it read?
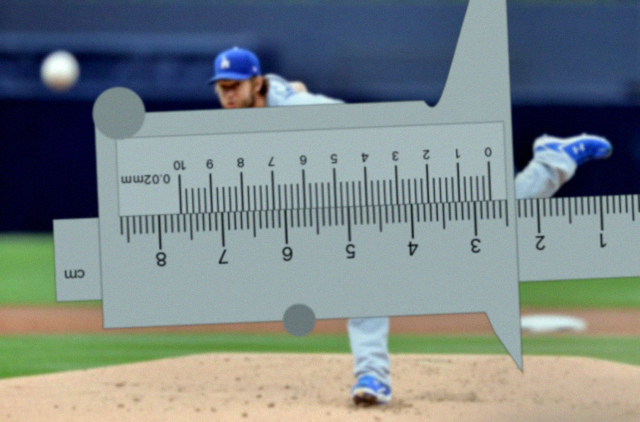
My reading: 27.5mm
